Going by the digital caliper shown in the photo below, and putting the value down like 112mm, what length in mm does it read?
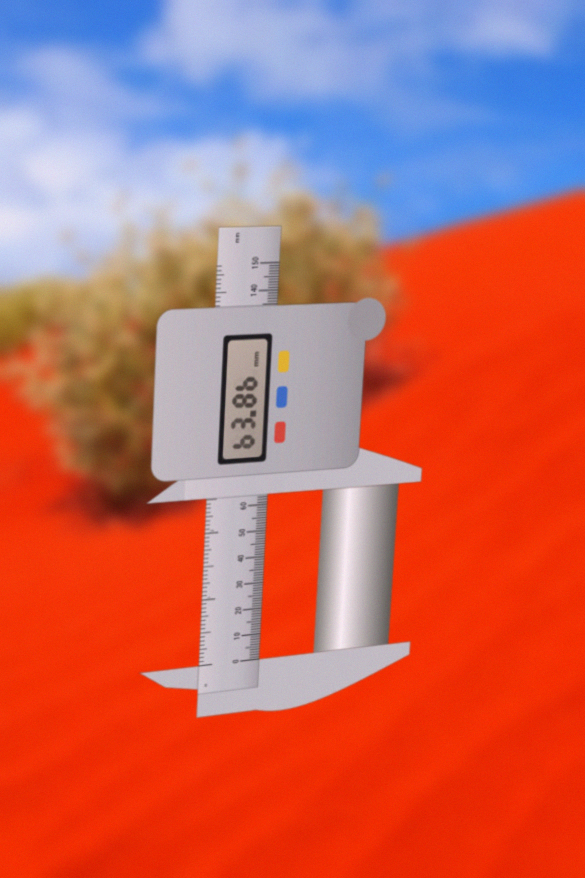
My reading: 63.86mm
